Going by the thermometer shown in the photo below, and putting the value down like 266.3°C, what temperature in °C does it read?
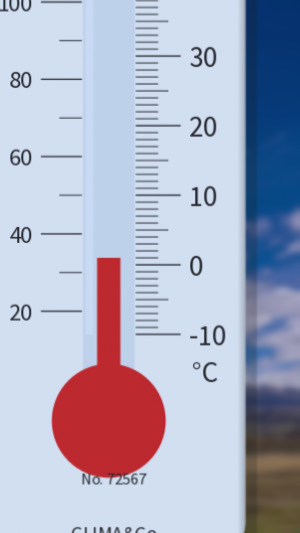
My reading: 1°C
